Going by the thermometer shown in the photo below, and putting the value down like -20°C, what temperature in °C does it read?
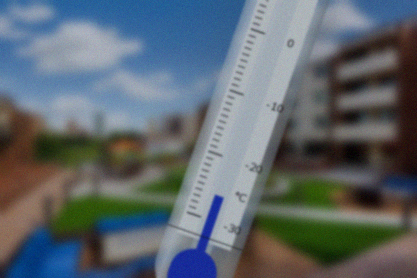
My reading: -26°C
